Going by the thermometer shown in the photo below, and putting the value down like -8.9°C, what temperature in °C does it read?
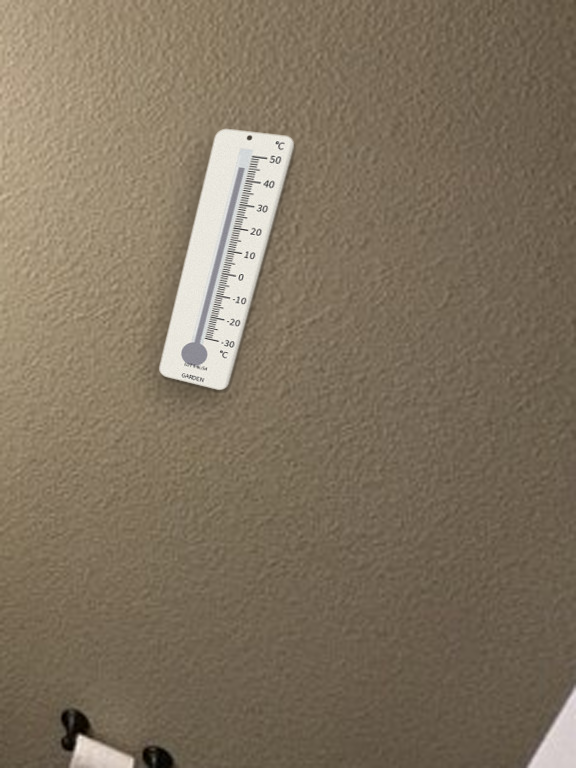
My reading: 45°C
